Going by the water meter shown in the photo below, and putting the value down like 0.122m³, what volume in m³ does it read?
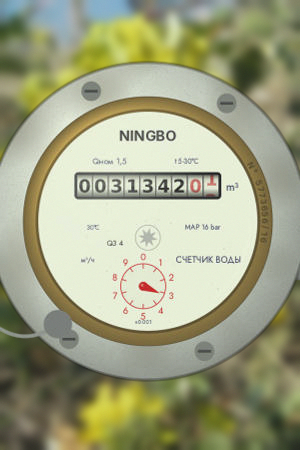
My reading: 31342.013m³
